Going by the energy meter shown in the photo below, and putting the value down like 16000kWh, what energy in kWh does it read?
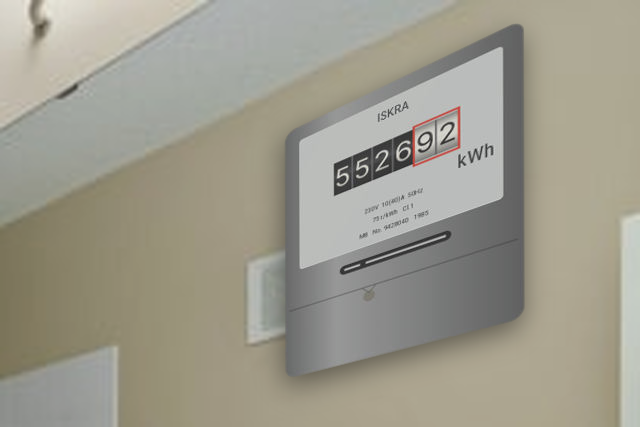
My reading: 5526.92kWh
